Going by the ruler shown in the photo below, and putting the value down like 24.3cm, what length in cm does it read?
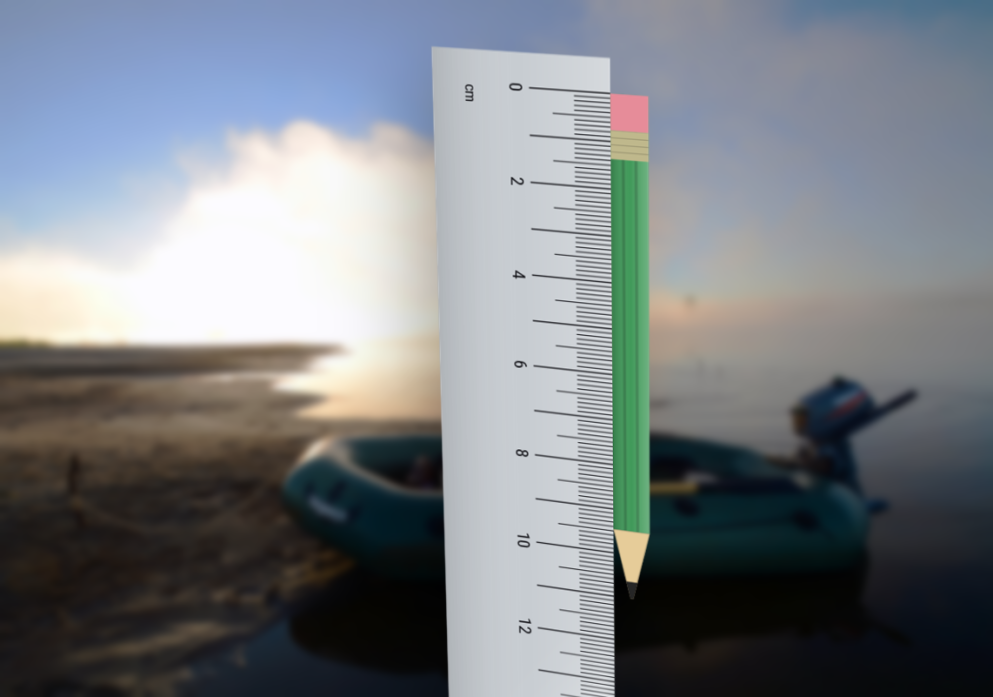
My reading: 11cm
